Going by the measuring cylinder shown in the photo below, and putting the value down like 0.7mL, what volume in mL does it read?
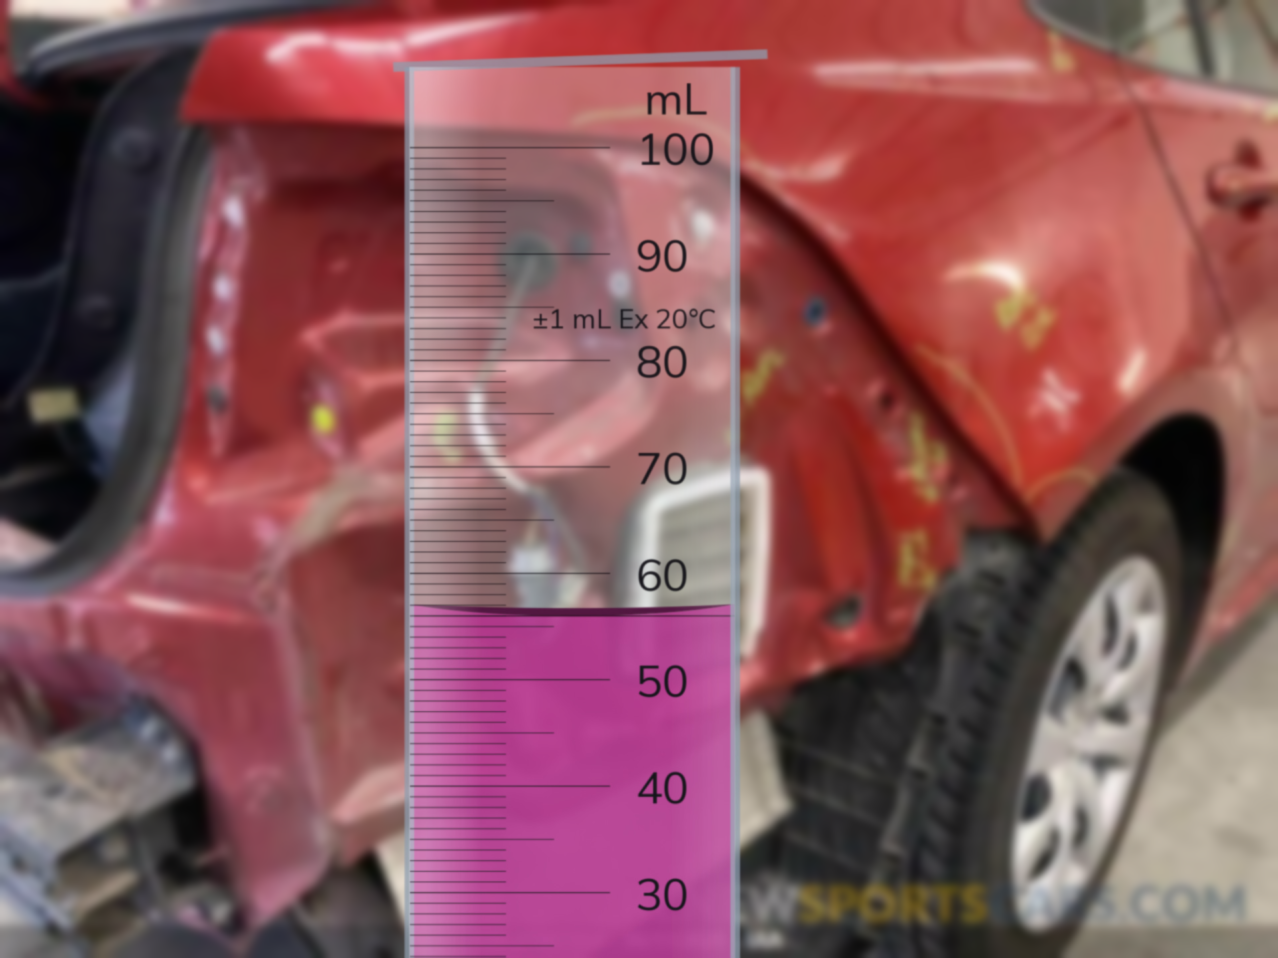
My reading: 56mL
